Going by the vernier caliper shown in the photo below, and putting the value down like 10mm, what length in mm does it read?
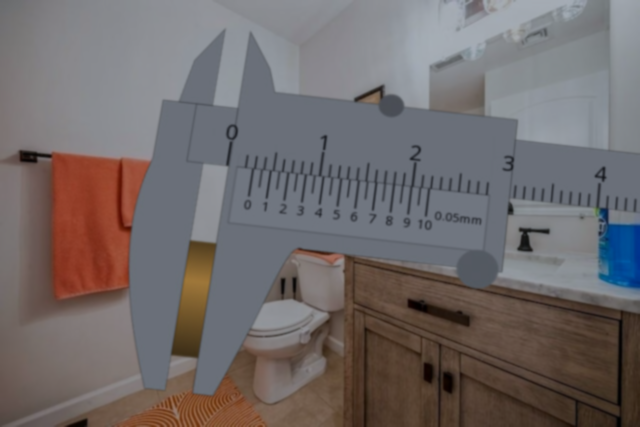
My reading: 2.8mm
